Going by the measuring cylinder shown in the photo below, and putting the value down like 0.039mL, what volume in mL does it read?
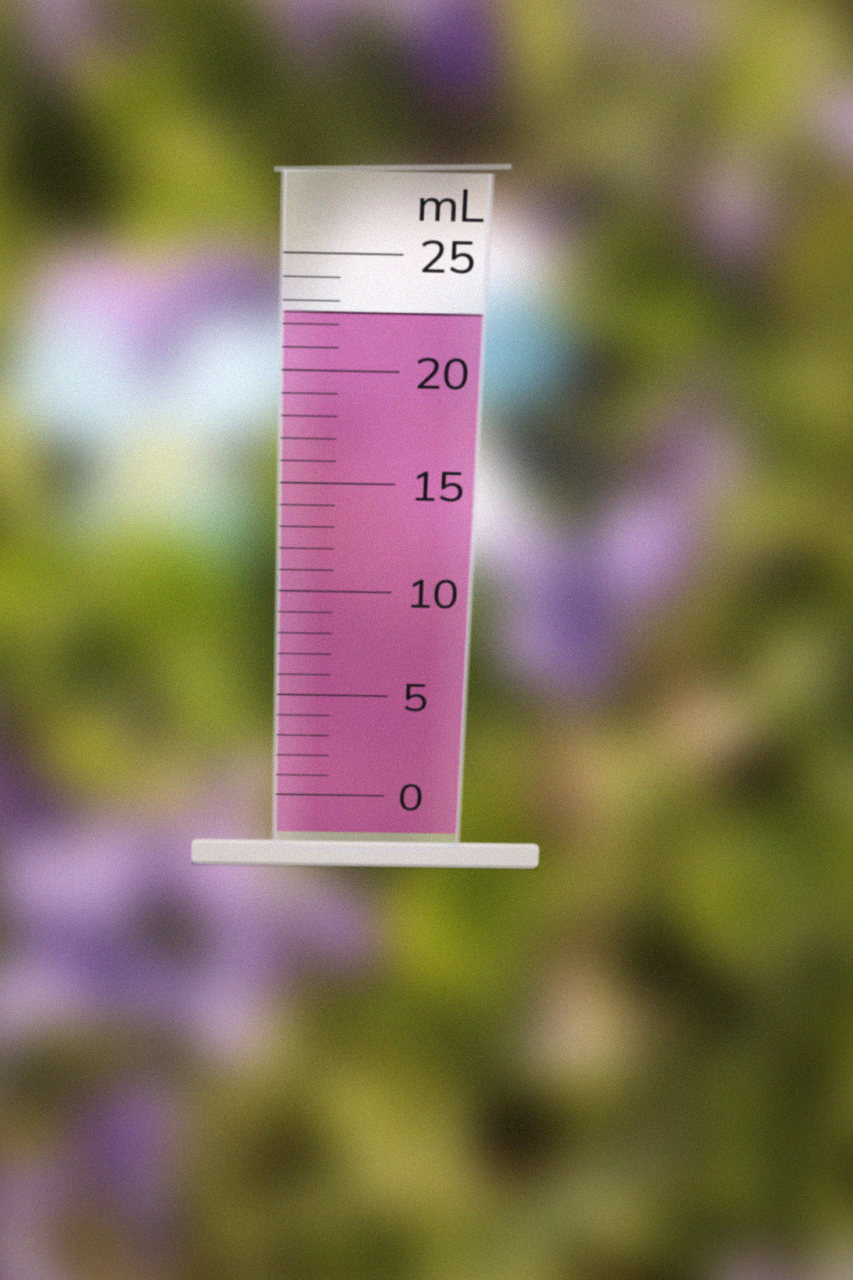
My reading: 22.5mL
